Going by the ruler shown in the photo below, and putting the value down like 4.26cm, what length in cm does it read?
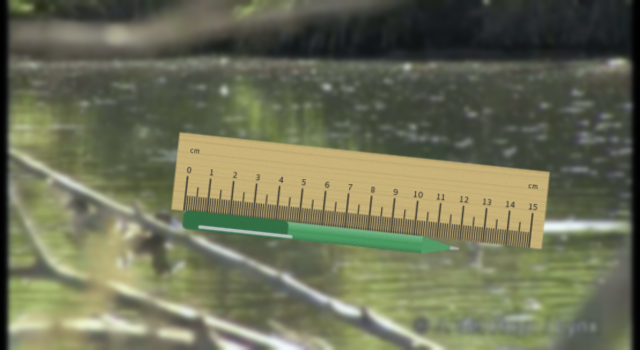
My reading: 12cm
